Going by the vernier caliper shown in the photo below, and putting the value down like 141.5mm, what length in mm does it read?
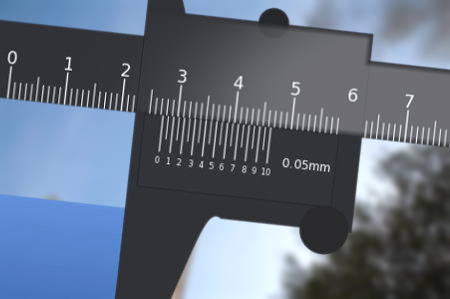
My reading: 27.4mm
